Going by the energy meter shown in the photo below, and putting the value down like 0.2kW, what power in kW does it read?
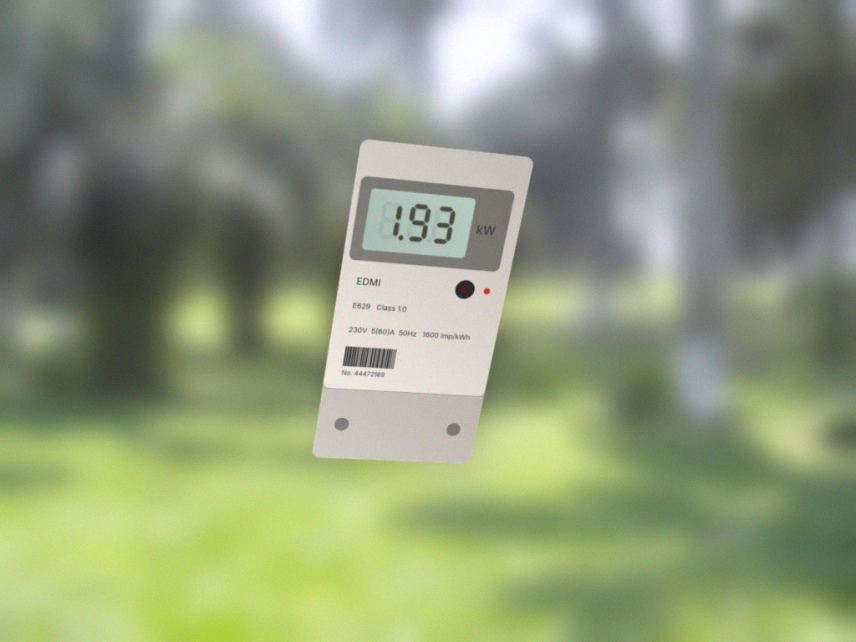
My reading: 1.93kW
